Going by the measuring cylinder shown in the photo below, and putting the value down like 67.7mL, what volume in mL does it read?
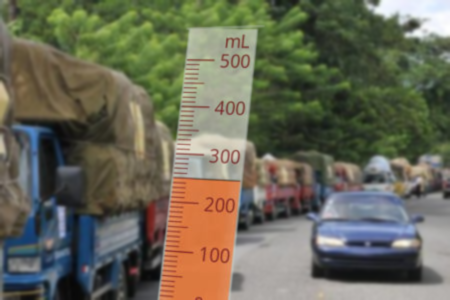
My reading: 250mL
